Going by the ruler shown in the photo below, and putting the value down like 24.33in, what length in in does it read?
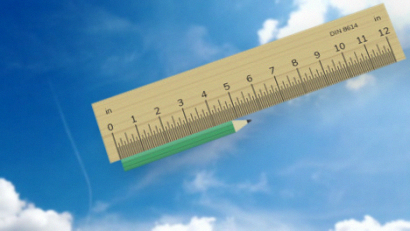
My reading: 5.5in
